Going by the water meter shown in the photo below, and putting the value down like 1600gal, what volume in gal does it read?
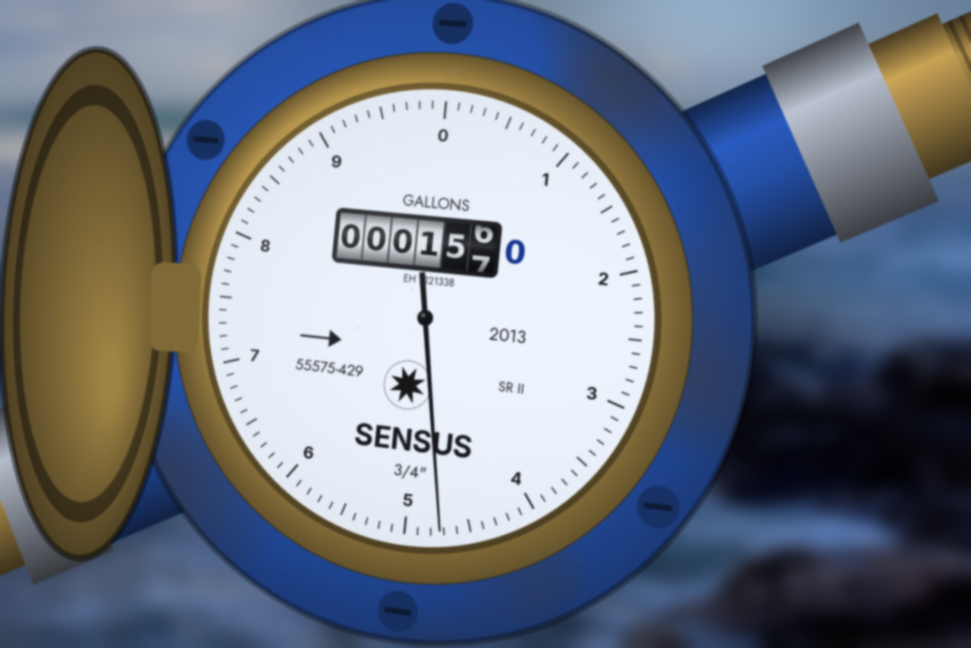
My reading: 1564.7gal
